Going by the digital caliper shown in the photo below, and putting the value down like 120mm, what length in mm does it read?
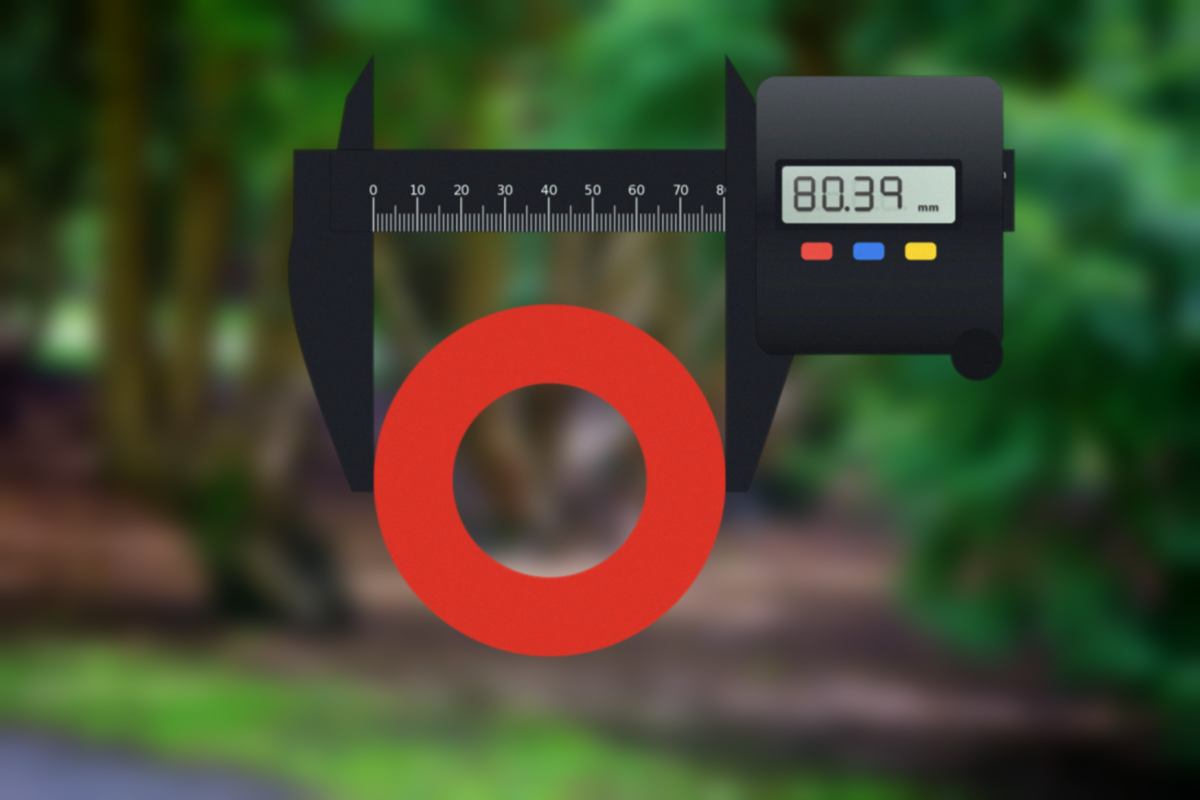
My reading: 80.39mm
